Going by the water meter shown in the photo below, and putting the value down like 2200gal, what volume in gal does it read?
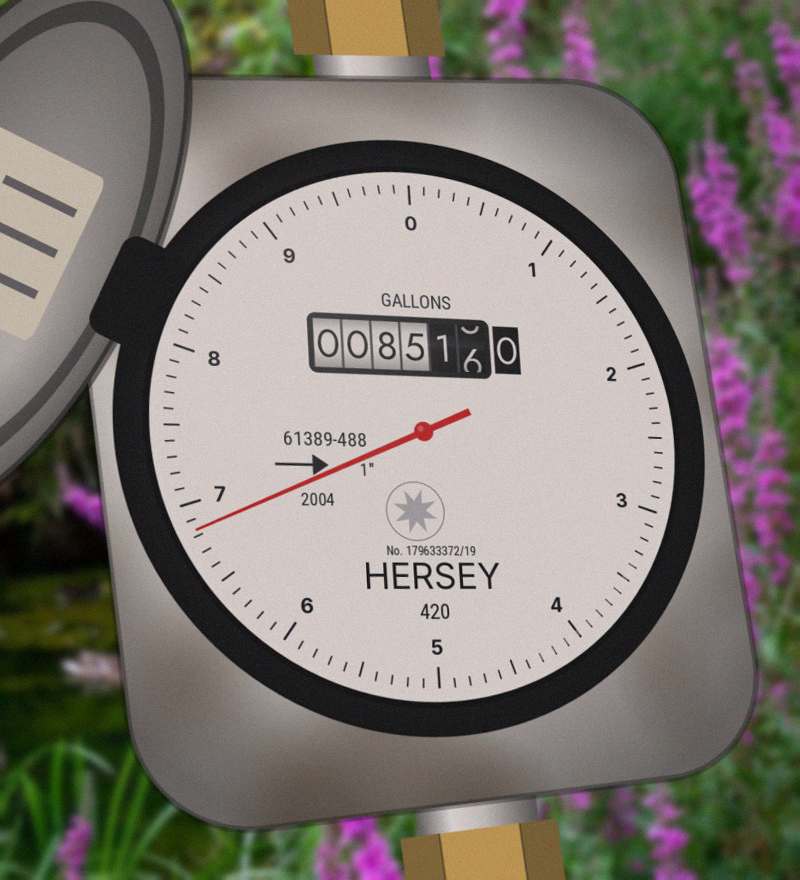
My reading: 85156.8gal
